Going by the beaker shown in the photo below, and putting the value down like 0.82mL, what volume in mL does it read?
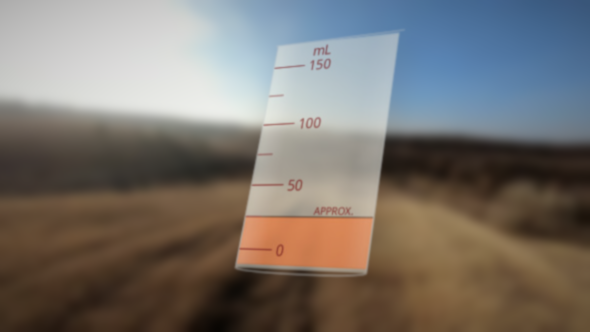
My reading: 25mL
